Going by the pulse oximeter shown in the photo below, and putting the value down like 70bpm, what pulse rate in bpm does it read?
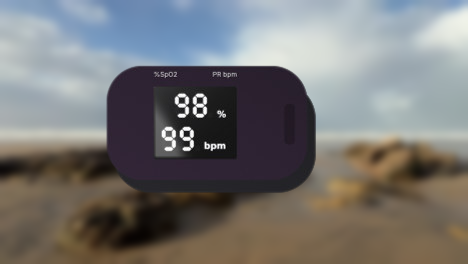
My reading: 99bpm
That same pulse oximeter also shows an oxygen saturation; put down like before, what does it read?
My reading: 98%
